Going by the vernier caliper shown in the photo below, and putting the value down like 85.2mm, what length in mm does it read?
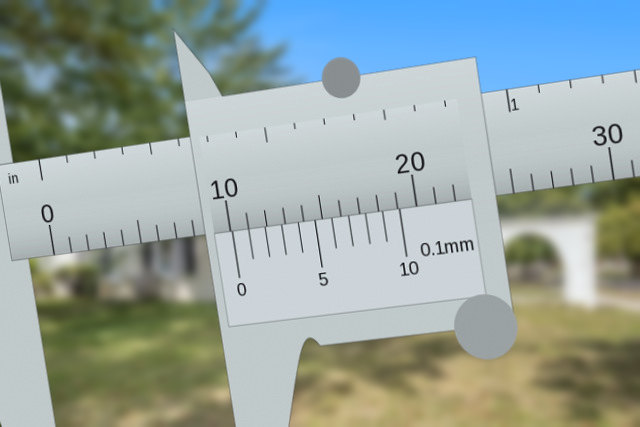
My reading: 10.1mm
